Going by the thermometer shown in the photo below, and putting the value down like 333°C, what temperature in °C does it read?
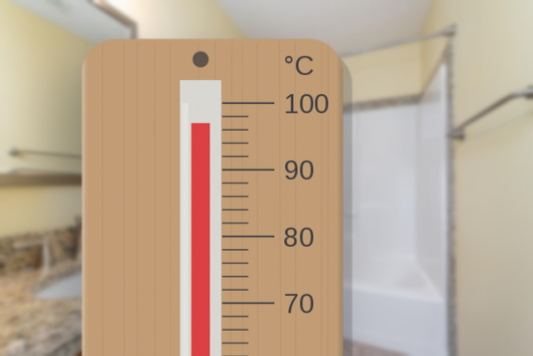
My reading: 97°C
